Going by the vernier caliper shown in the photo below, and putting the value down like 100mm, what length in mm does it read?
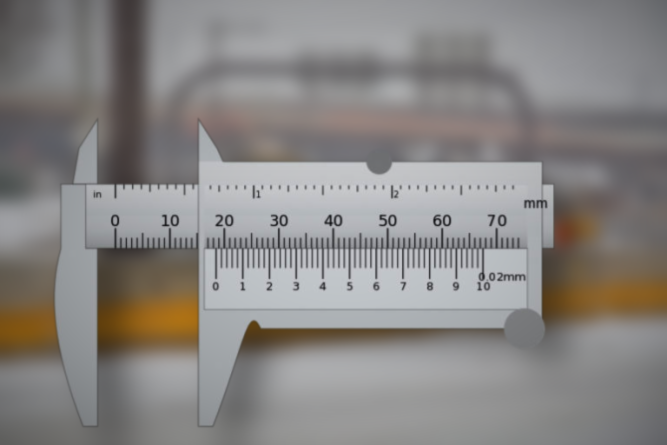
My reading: 18.5mm
